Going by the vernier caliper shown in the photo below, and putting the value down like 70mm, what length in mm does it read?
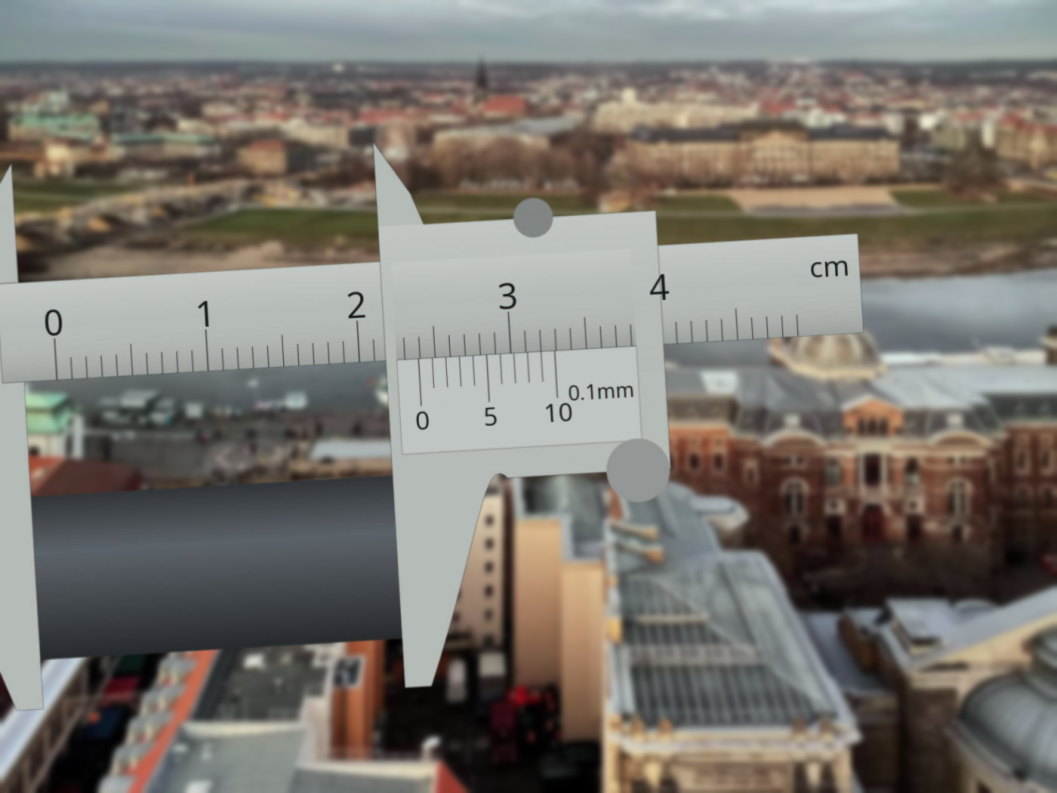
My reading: 23.9mm
